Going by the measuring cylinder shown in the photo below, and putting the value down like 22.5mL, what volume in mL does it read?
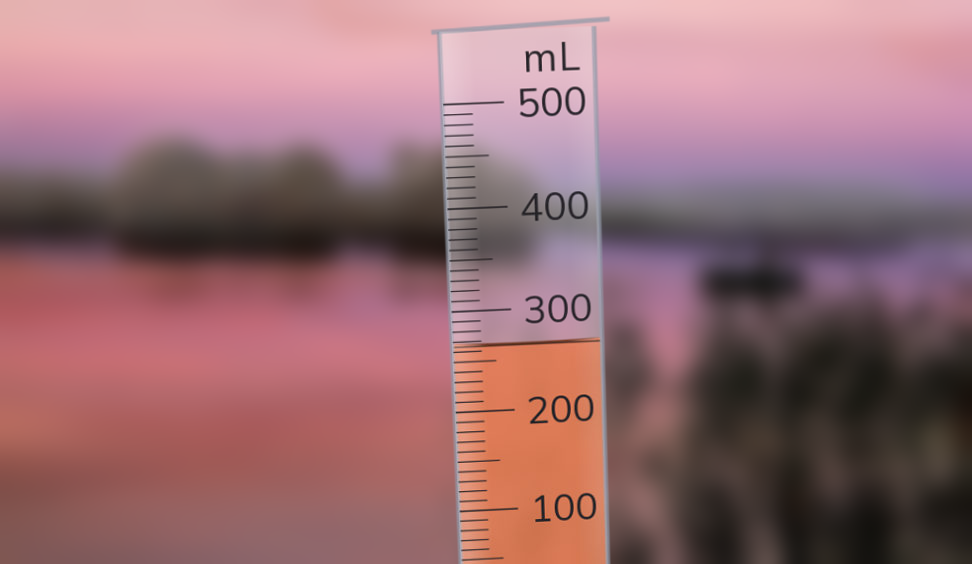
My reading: 265mL
